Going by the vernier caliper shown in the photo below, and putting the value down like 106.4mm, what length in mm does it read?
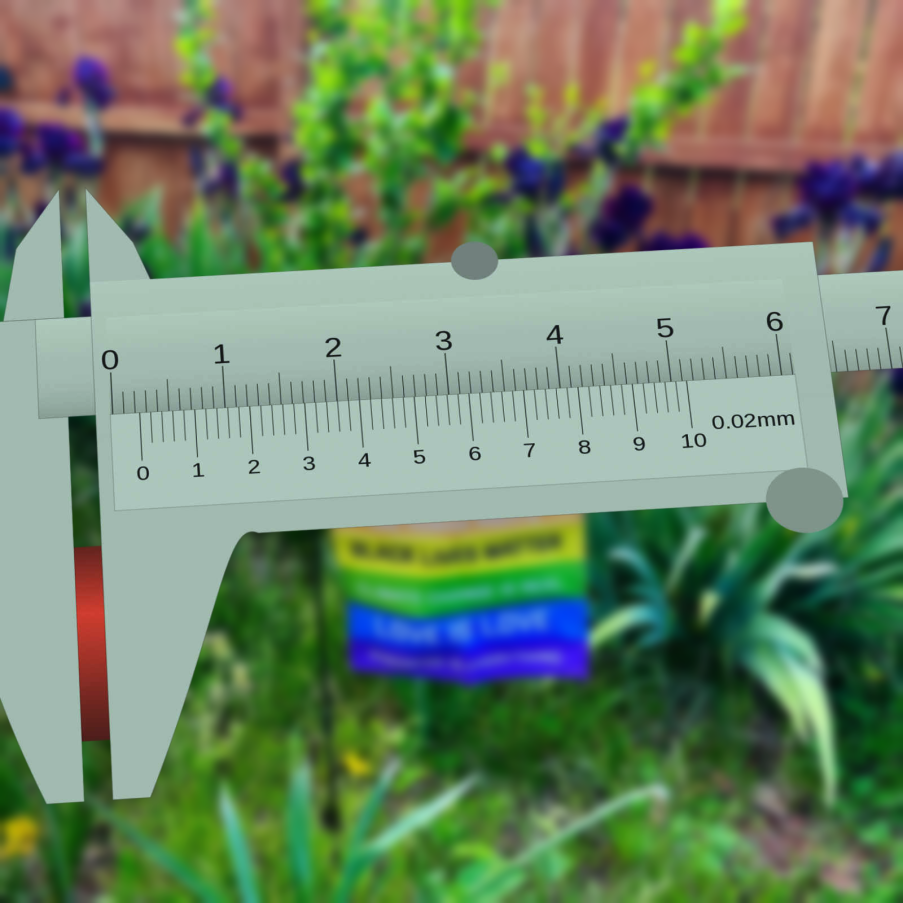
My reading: 2.4mm
